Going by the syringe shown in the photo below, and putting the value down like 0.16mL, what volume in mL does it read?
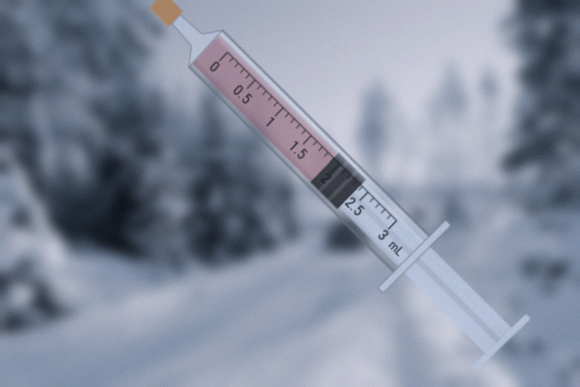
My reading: 1.9mL
